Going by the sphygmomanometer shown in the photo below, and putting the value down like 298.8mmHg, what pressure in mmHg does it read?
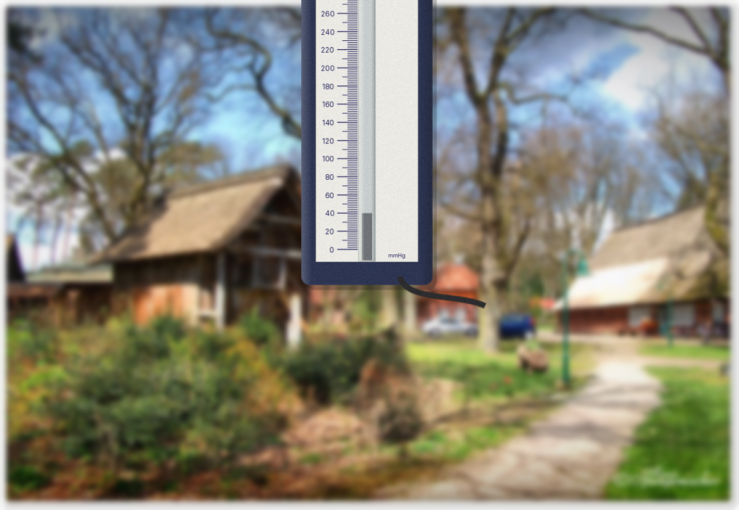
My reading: 40mmHg
